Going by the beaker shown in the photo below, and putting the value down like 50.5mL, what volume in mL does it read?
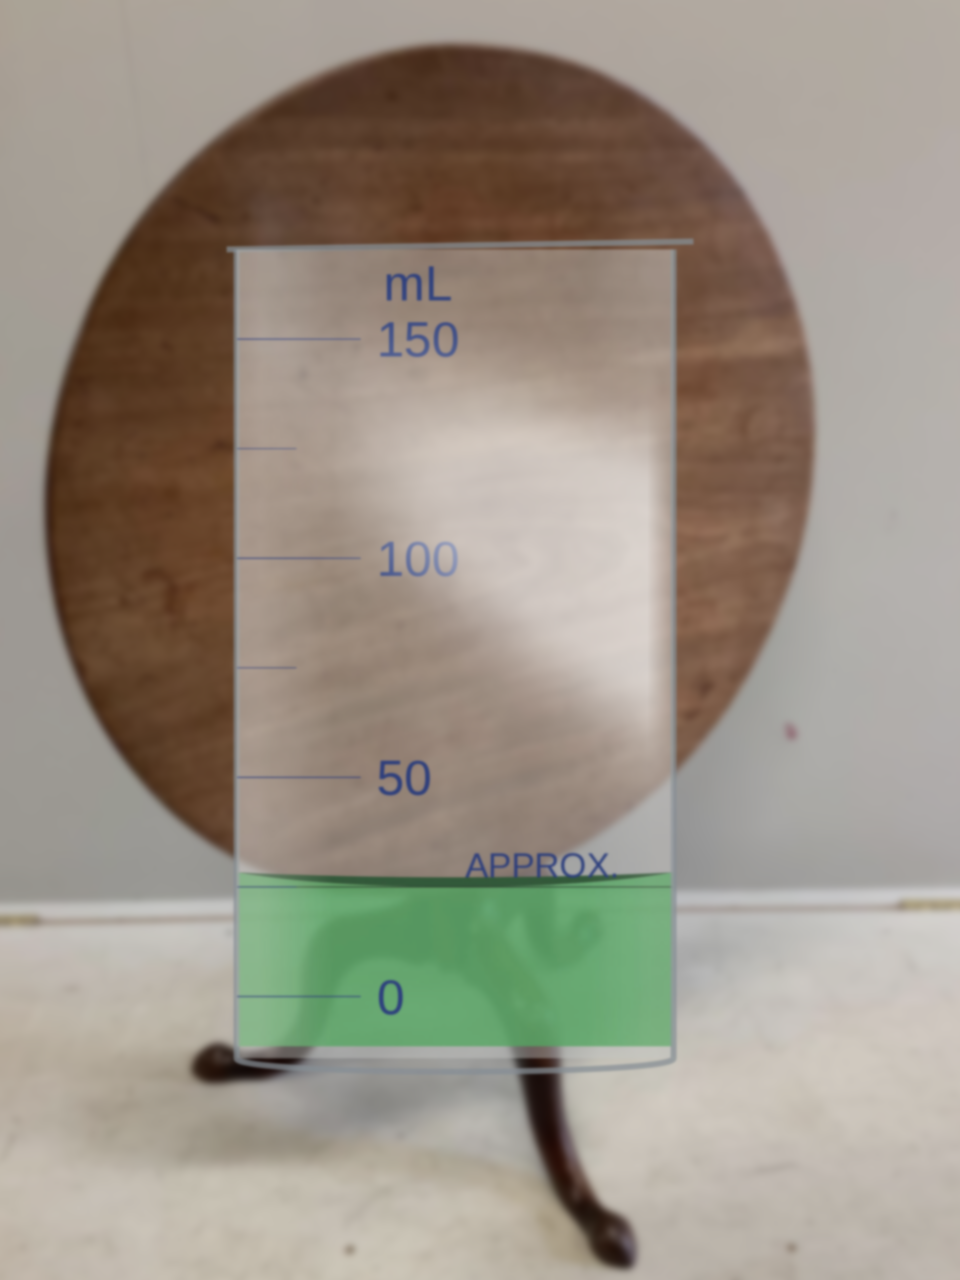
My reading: 25mL
